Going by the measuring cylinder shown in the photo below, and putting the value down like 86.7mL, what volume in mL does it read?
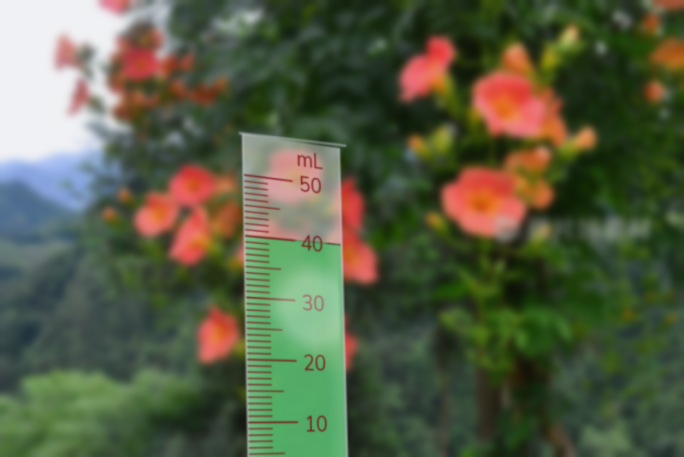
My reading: 40mL
